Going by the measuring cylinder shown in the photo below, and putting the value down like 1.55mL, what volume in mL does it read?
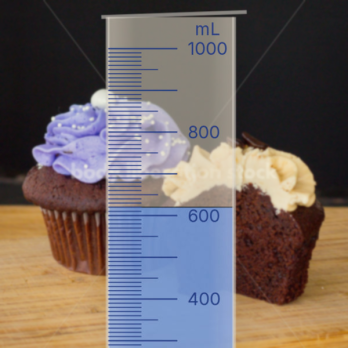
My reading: 620mL
